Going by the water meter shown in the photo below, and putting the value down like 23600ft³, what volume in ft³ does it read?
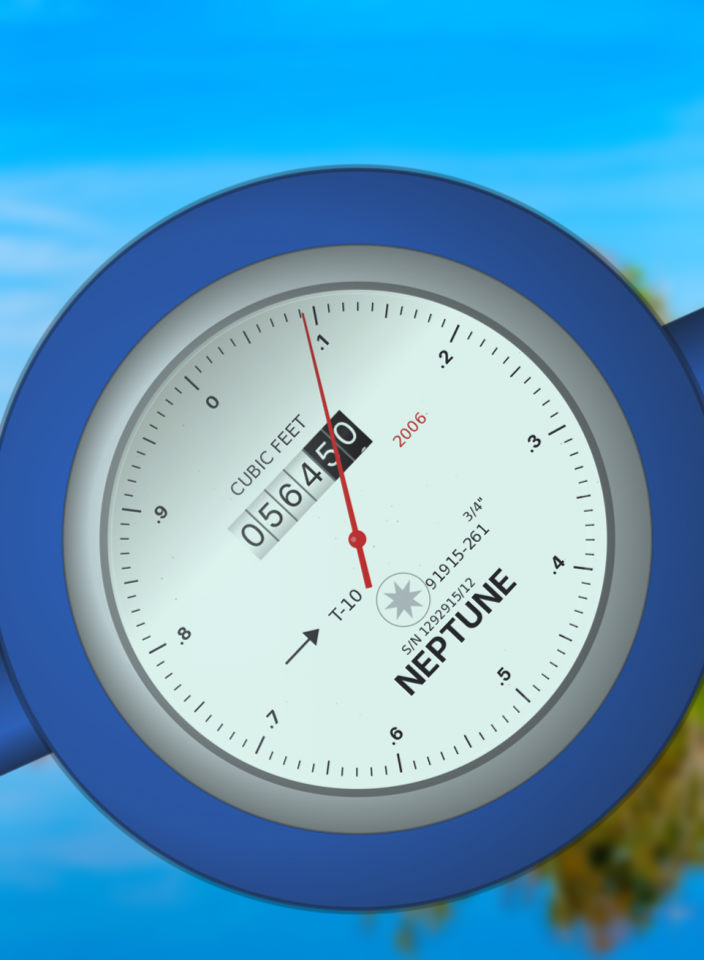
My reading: 56450.09ft³
